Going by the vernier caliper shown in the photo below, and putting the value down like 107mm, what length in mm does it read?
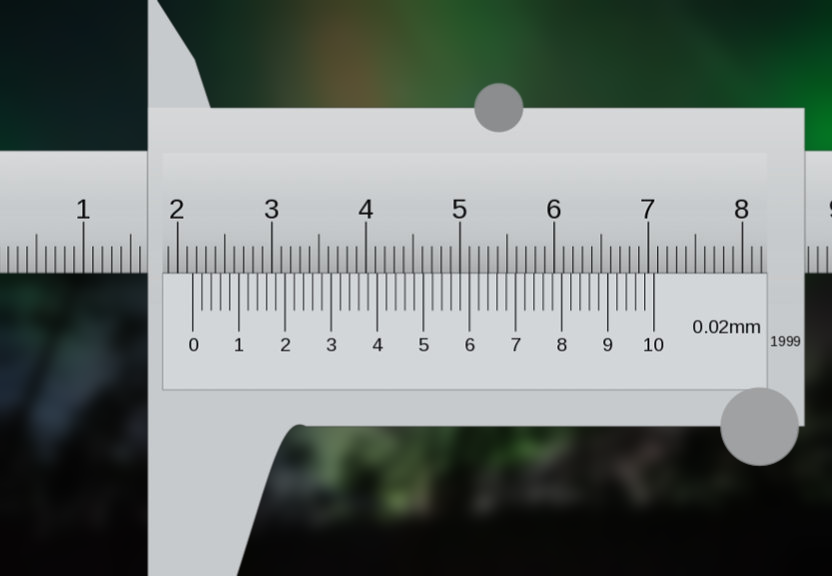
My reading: 21.6mm
